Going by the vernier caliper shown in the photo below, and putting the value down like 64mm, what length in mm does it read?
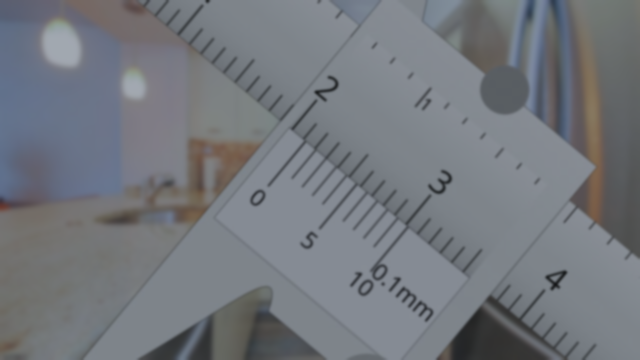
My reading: 21.2mm
